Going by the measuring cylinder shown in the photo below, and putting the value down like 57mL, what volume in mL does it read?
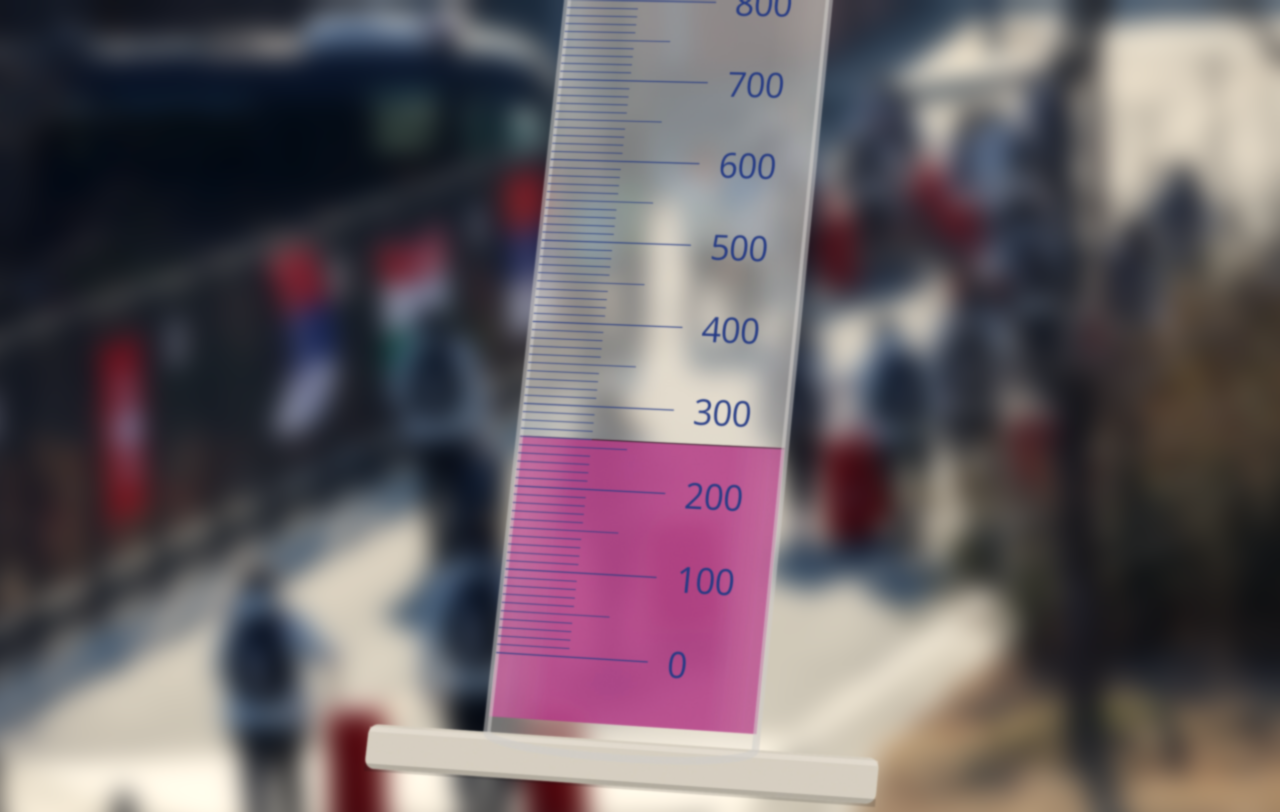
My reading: 260mL
